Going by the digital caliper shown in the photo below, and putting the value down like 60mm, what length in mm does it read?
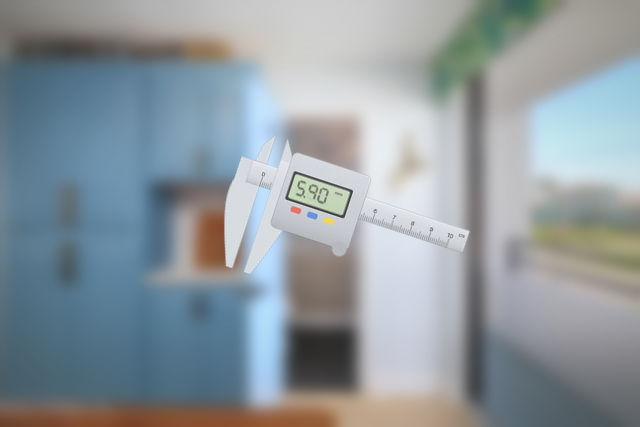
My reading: 5.90mm
